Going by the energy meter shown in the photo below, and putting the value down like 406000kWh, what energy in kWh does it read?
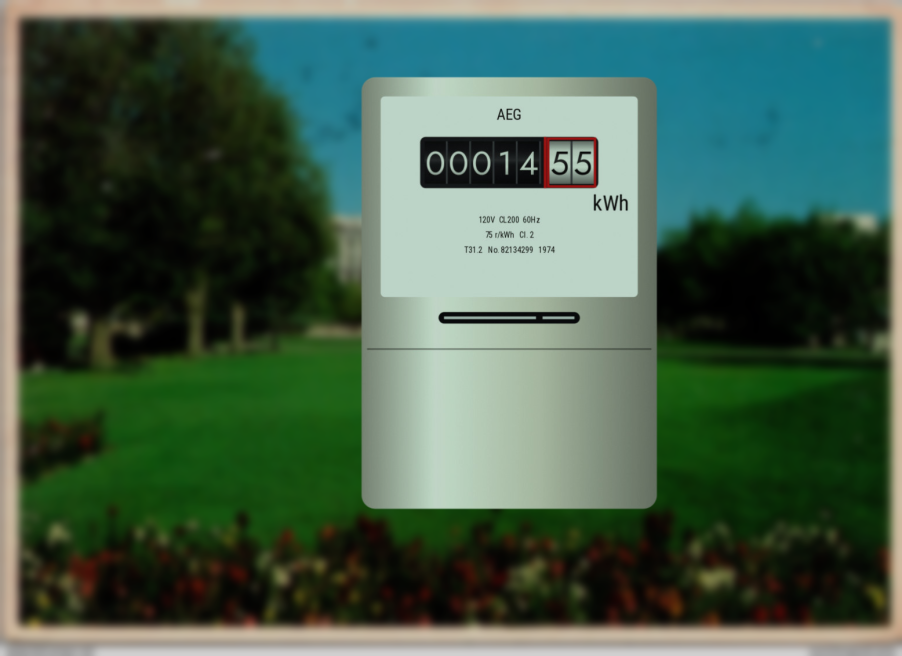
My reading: 14.55kWh
